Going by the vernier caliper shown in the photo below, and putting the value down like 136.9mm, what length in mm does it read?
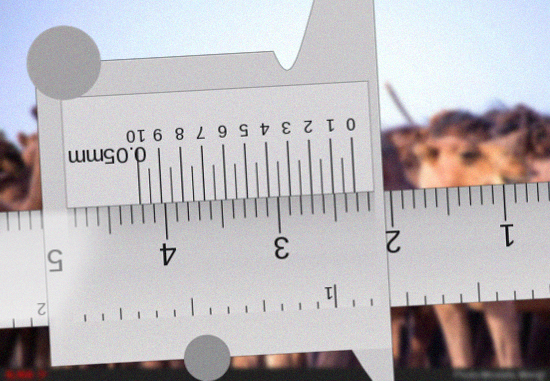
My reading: 23.2mm
